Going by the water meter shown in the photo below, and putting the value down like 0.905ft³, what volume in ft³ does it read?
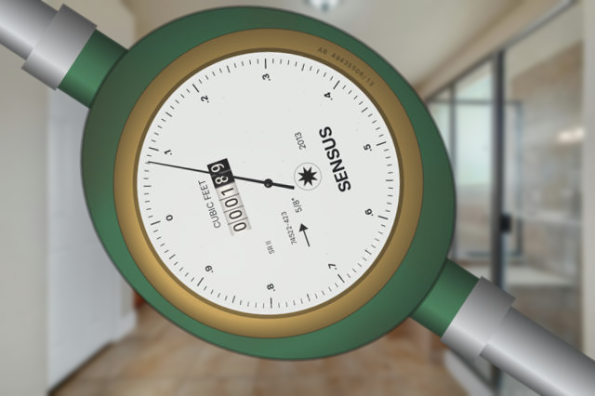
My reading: 189.08ft³
